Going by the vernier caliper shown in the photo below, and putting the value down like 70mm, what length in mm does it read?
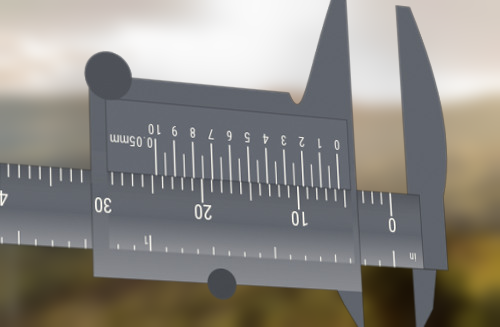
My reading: 5.6mm
